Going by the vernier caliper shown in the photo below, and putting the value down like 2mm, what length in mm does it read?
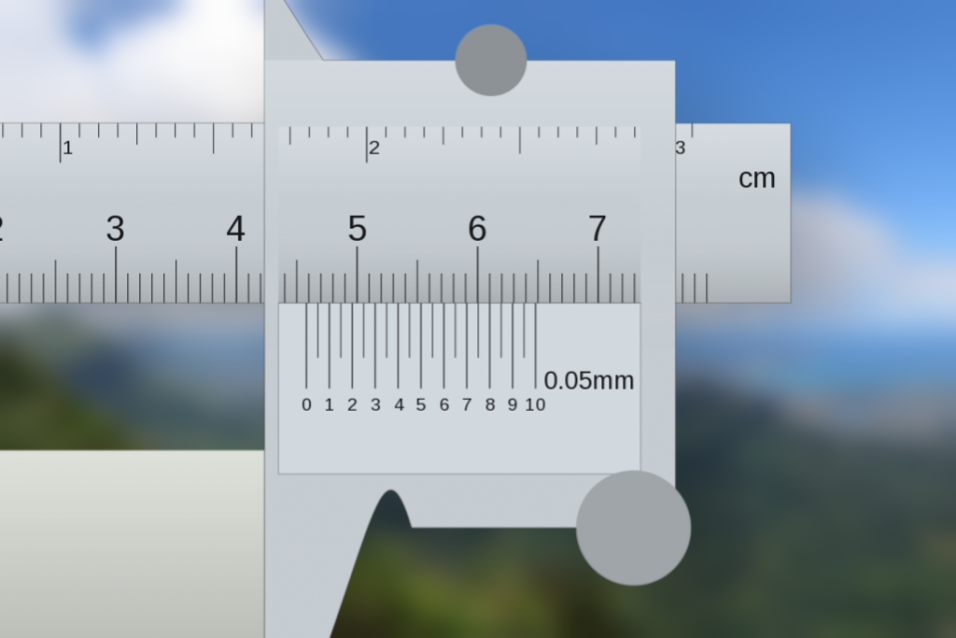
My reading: 45.8mm
